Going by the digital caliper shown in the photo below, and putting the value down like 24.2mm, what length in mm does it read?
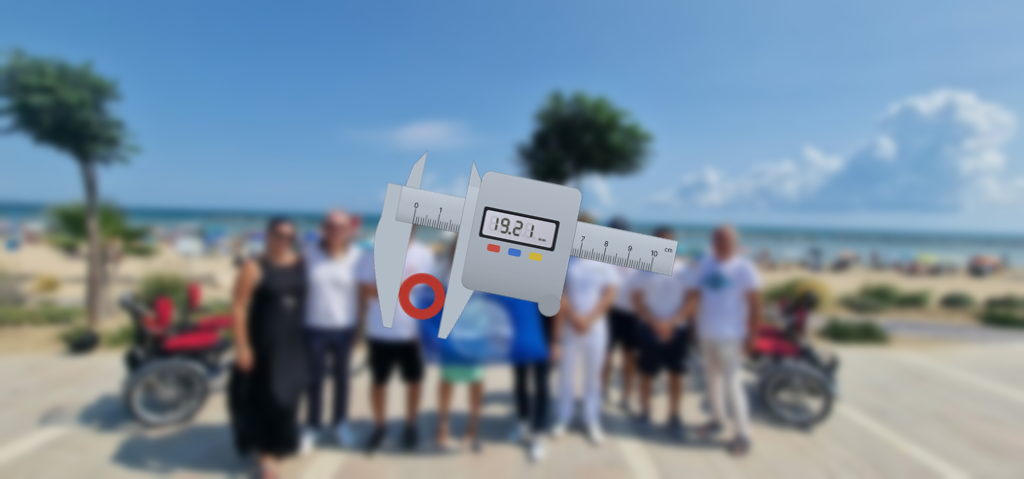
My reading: 19.21mm
